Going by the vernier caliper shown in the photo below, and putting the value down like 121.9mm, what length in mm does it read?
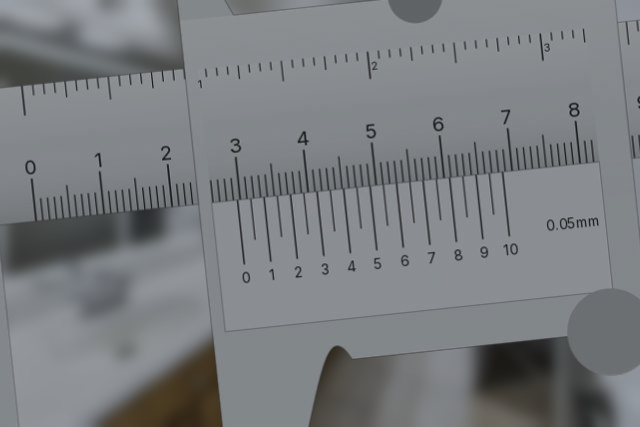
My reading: 29.6mm
